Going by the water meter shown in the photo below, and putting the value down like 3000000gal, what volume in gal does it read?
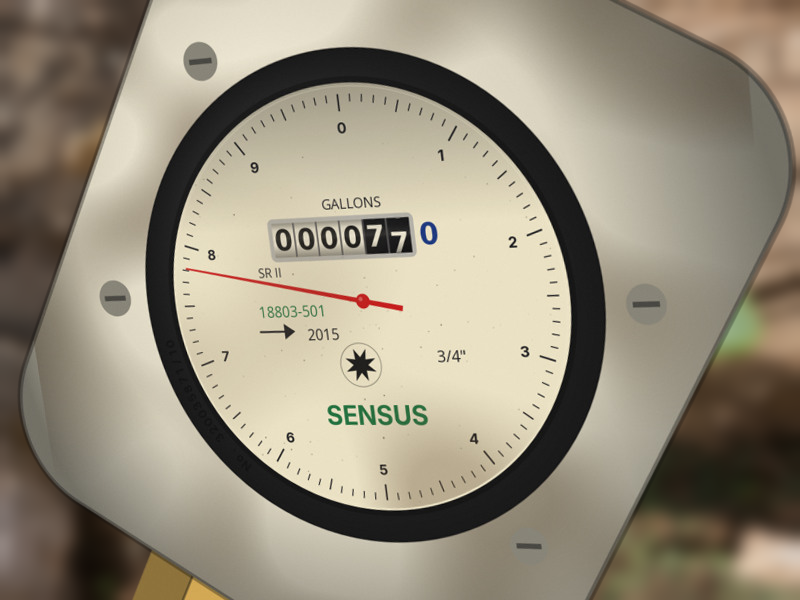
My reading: 767.8gal
